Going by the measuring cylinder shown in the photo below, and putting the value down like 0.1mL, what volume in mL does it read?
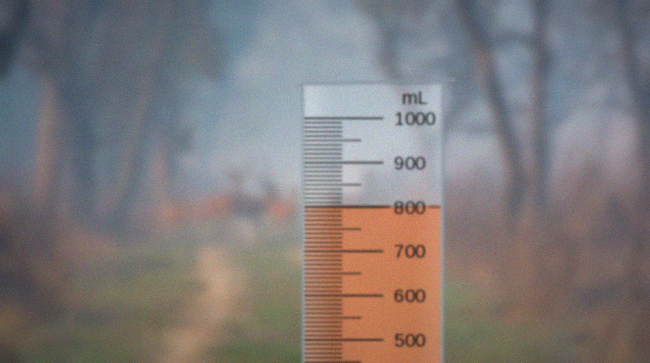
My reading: 800mL
